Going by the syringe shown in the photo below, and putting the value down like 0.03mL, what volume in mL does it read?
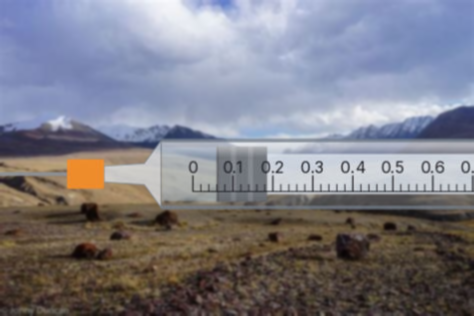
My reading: 0.06mL
